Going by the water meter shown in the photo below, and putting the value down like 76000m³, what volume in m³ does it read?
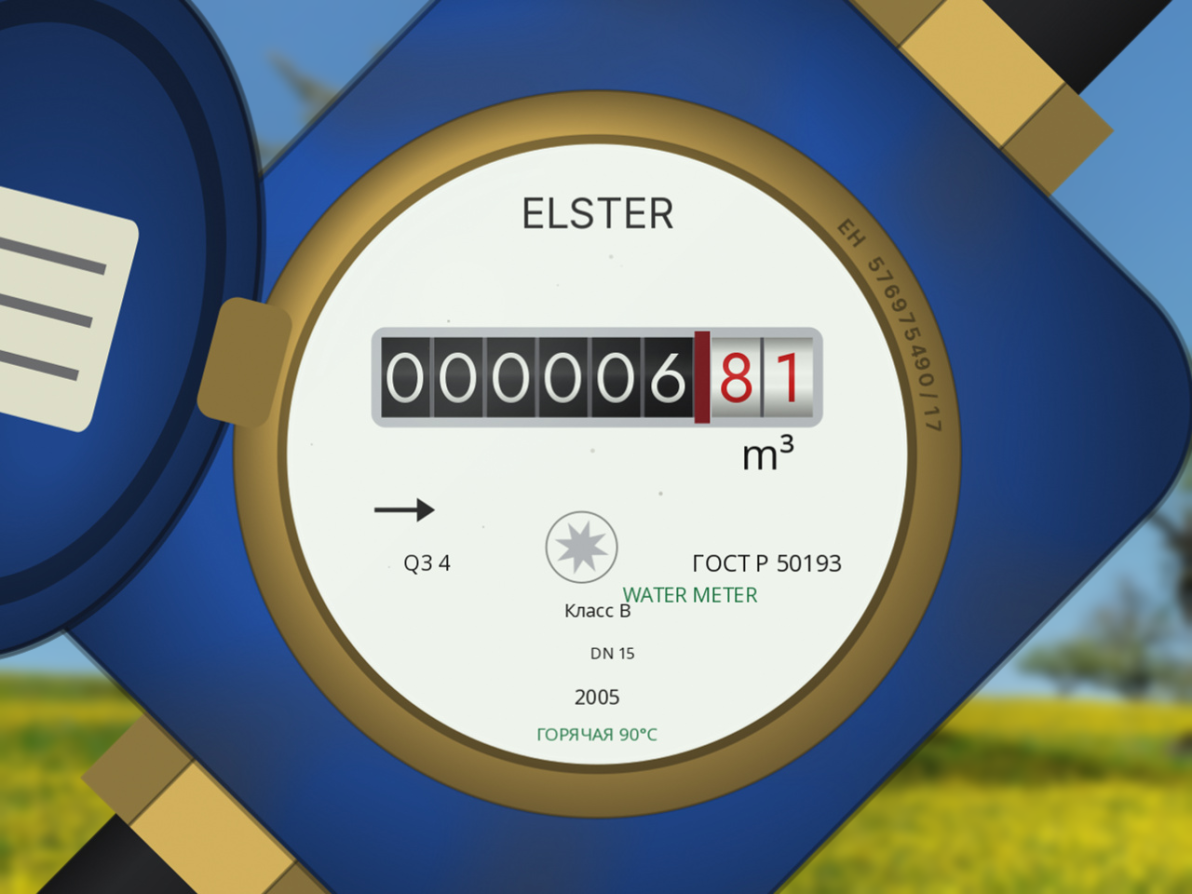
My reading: 6.81m³
